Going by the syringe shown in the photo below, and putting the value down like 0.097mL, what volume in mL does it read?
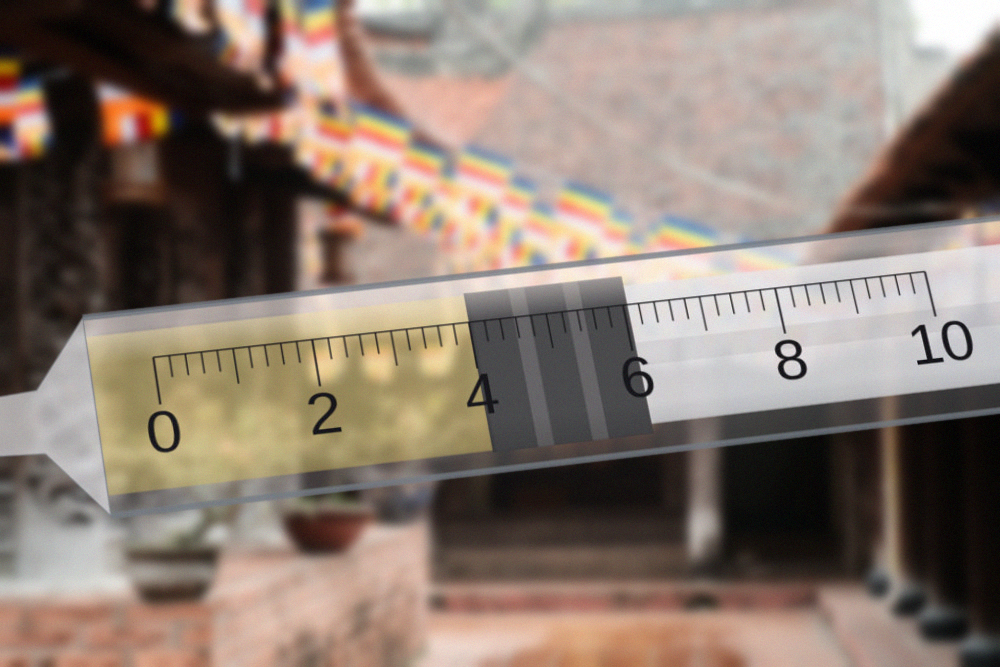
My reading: 4mL
